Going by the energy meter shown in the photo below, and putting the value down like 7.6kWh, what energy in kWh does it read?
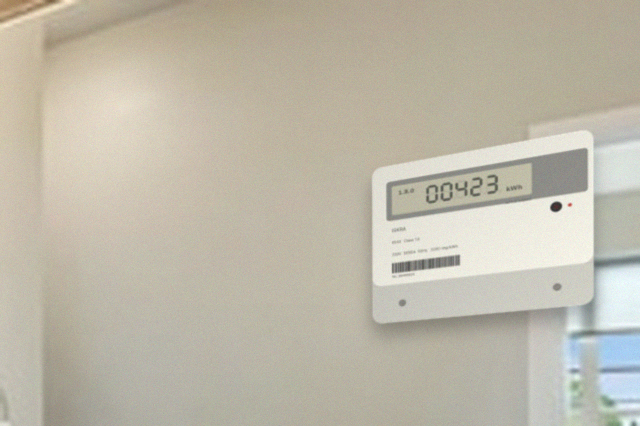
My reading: 423kWh
